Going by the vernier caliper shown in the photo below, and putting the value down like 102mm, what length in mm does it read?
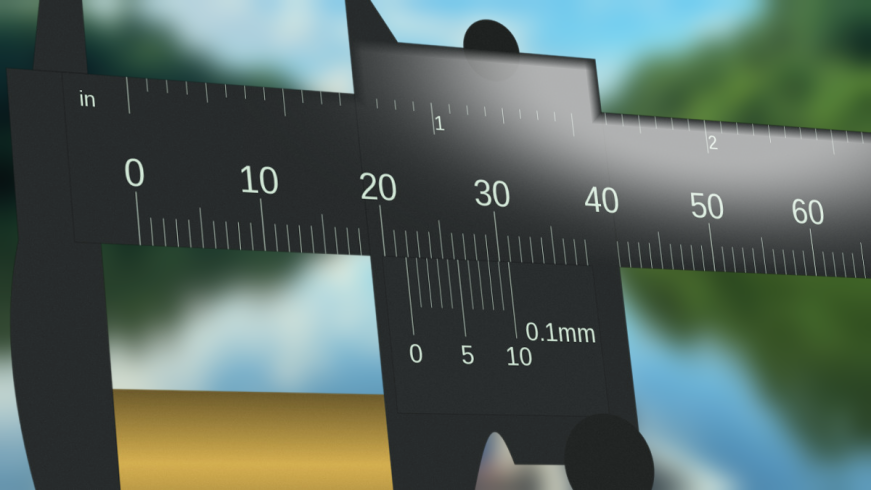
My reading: 21.8mm
